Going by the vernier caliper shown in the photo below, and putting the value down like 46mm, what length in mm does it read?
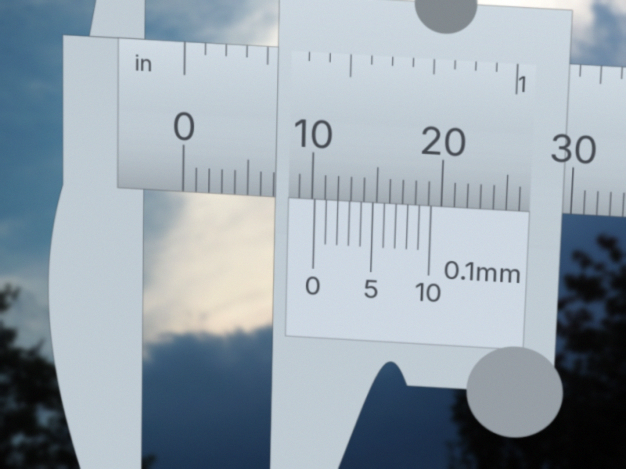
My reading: 10.2mm
